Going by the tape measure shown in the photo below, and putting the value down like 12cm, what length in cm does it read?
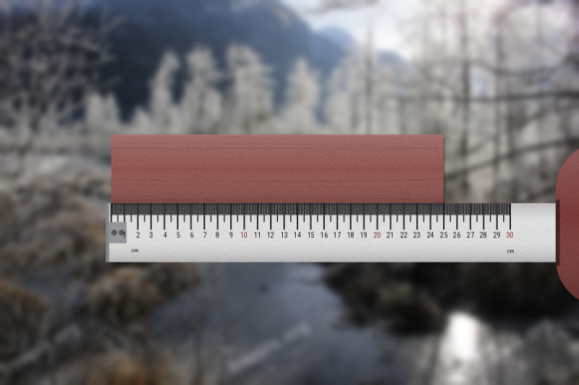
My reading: 25cm
